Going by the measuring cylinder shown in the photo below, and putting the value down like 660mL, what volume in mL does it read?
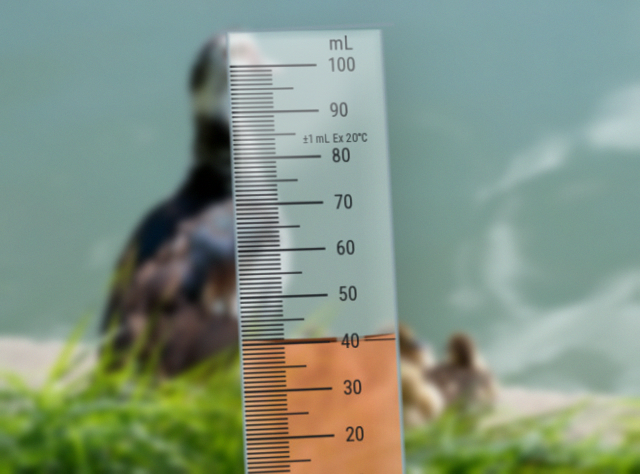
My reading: 40mL
